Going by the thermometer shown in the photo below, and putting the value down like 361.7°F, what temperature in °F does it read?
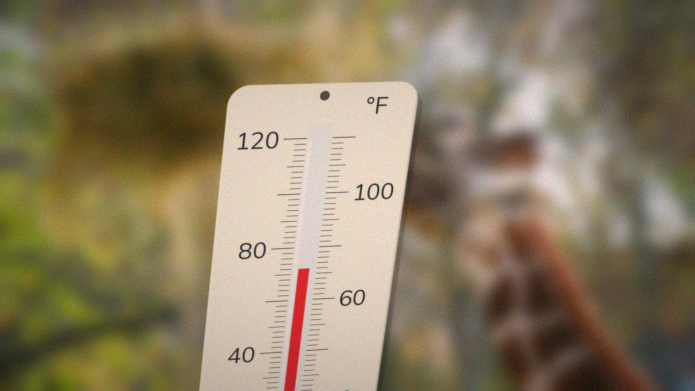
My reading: 72°F
